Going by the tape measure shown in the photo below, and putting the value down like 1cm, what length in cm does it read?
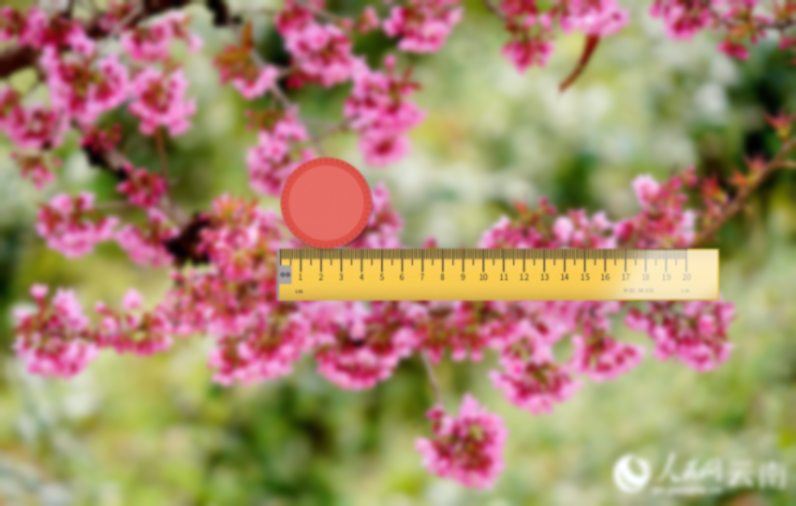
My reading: 4.5cm
